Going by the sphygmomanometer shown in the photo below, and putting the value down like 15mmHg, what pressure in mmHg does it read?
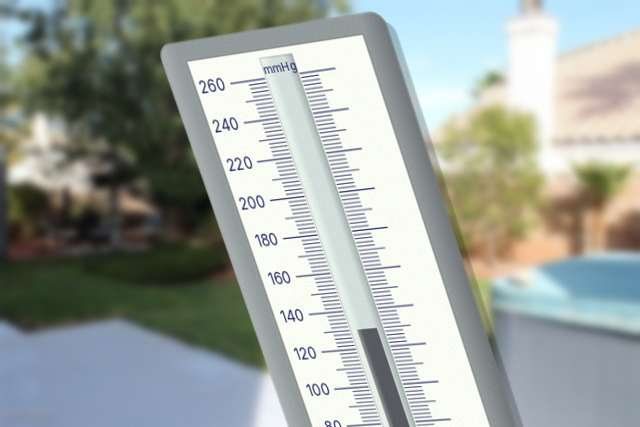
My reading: 130mmHg
